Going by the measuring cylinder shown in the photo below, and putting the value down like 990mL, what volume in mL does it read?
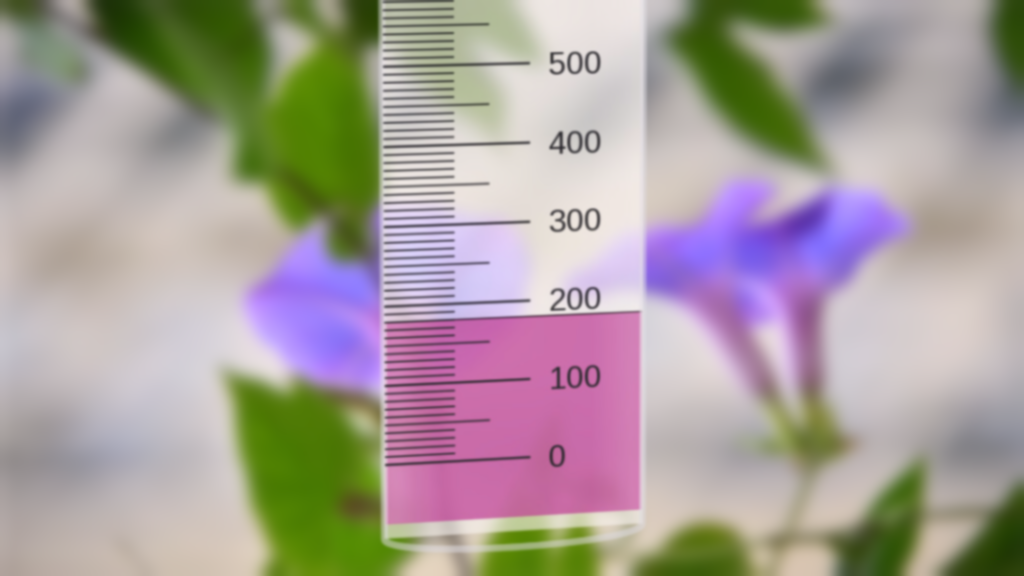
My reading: 180mL
